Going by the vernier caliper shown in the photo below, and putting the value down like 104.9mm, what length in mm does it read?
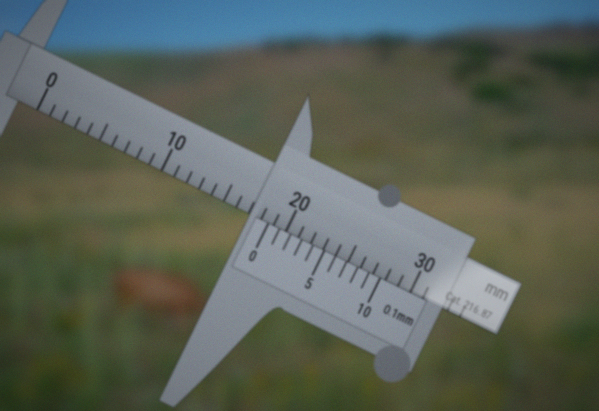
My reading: 18.6mm
